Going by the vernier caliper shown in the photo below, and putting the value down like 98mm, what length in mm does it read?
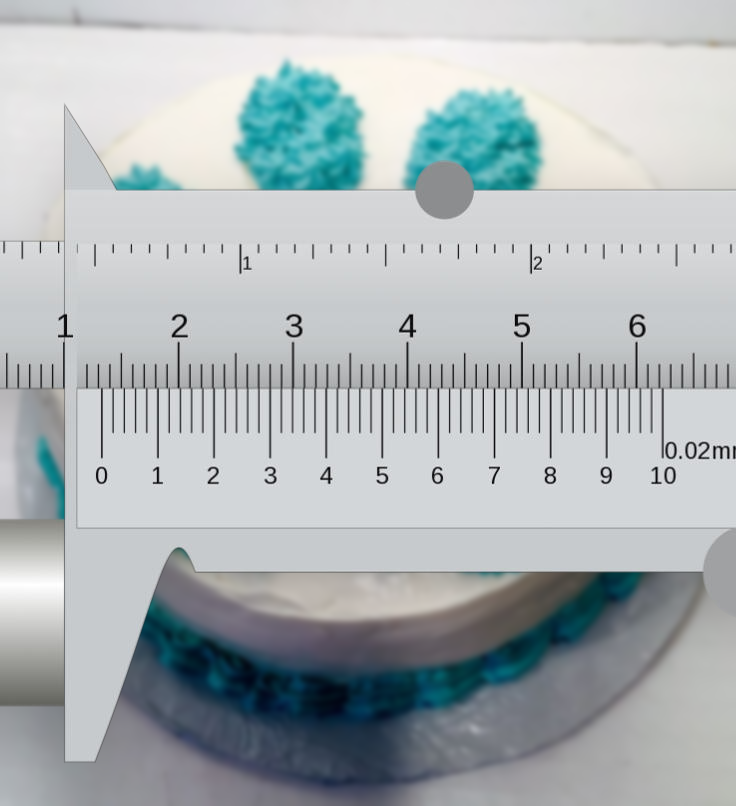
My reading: 13.3mm
